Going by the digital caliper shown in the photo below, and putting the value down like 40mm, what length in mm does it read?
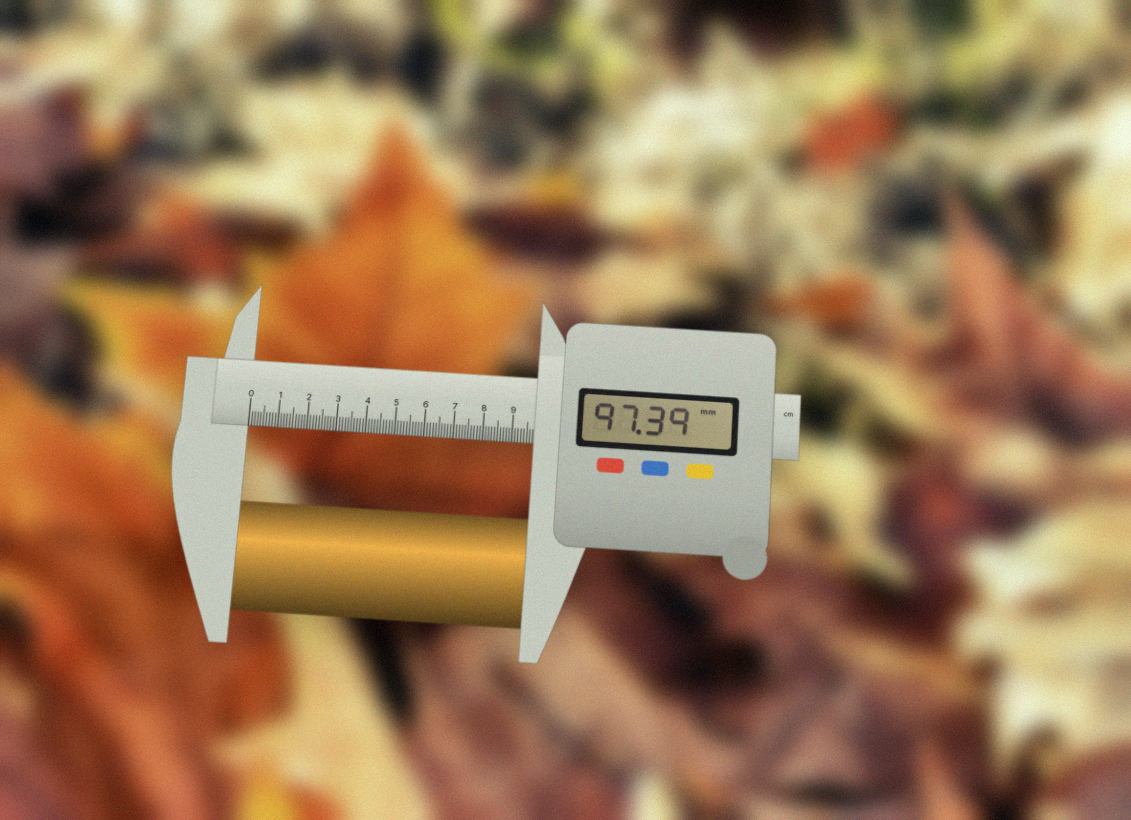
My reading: 97.39mm
